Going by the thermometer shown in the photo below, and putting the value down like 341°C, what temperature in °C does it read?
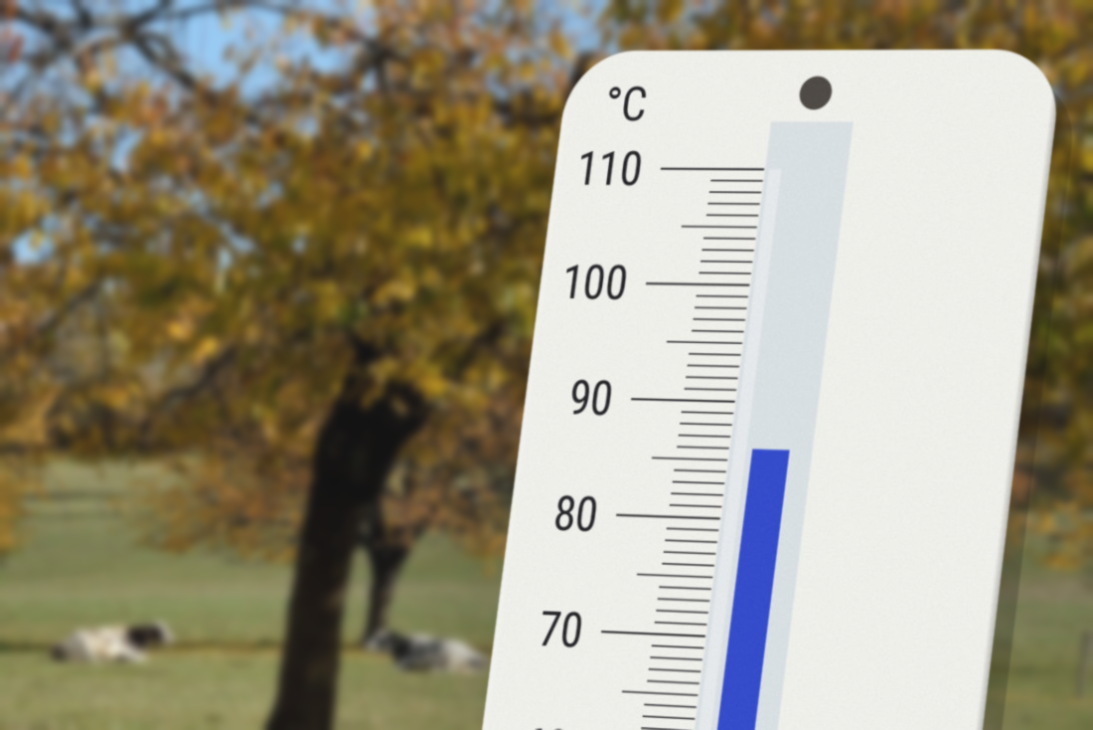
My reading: 86°C
